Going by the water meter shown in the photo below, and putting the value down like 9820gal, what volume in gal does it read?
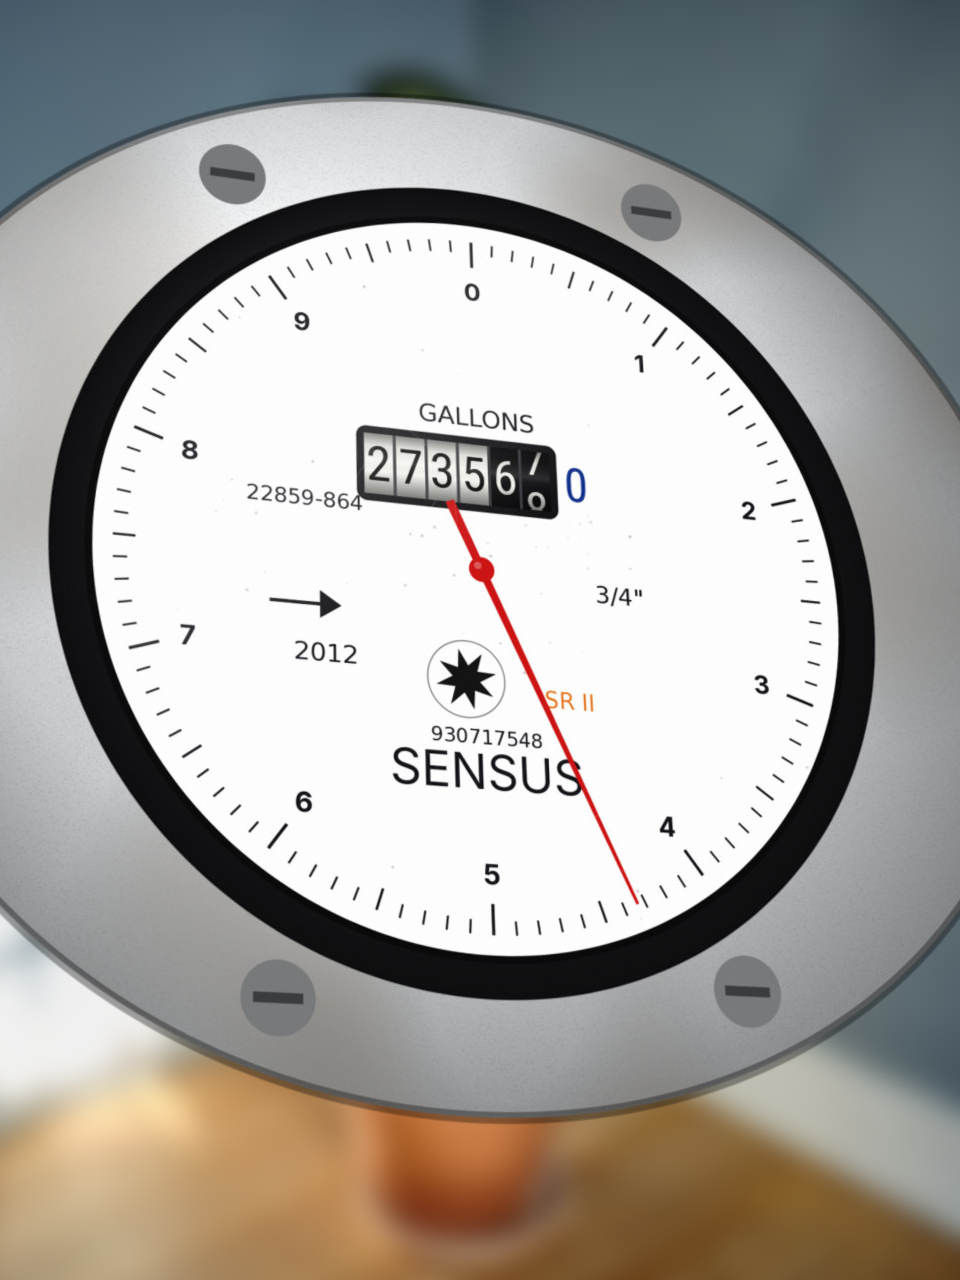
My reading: 2735674.3gal
